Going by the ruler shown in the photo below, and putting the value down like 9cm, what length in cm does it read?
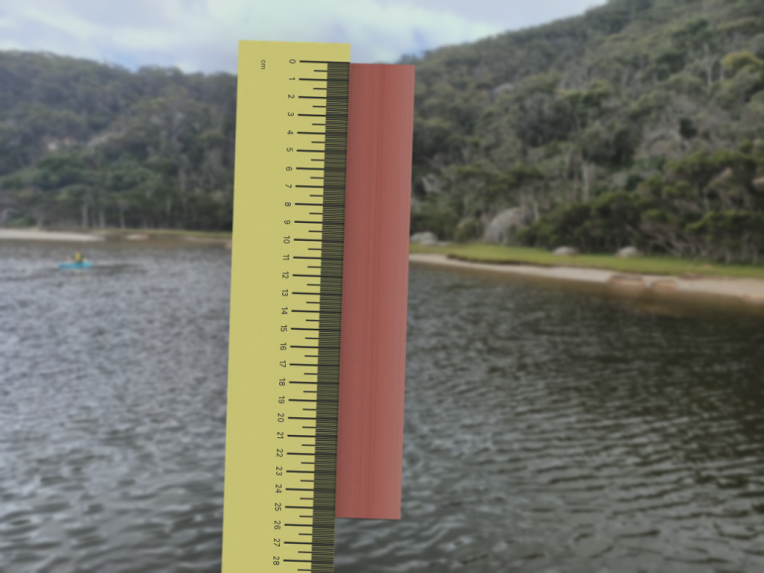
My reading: 25.5cm
